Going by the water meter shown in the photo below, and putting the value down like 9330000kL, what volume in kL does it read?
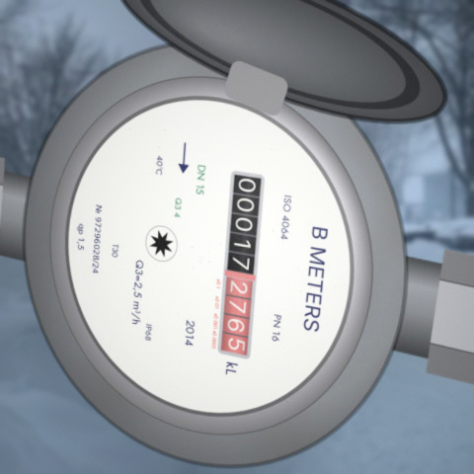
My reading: 17.2765kL
